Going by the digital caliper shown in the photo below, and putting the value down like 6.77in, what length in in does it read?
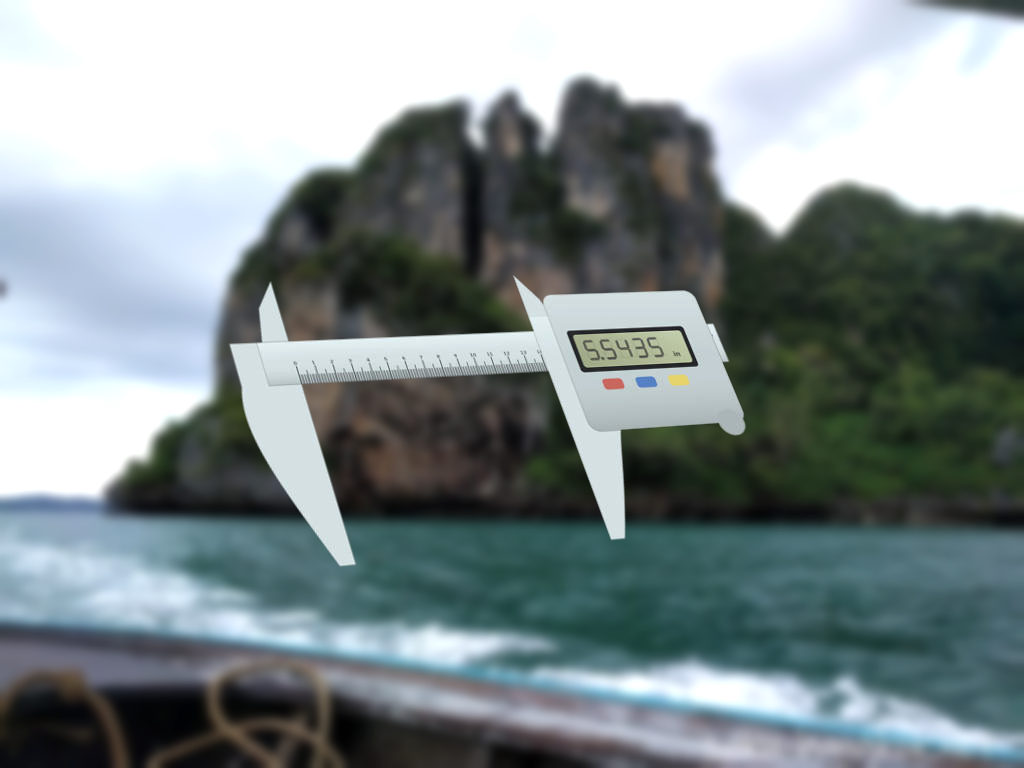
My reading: 5.5435in
